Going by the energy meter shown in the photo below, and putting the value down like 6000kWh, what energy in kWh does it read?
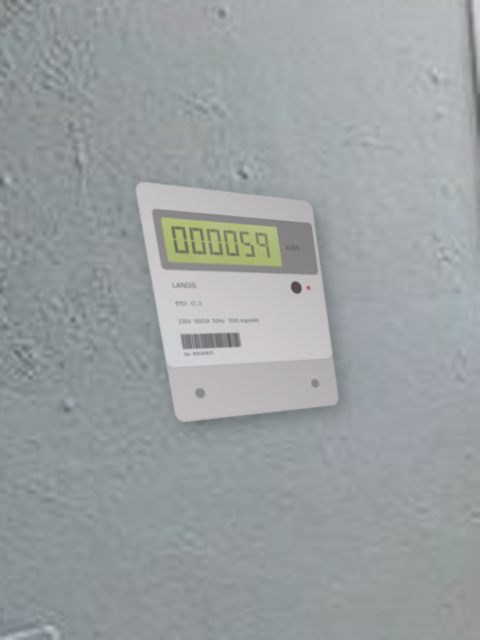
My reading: 59kWh
